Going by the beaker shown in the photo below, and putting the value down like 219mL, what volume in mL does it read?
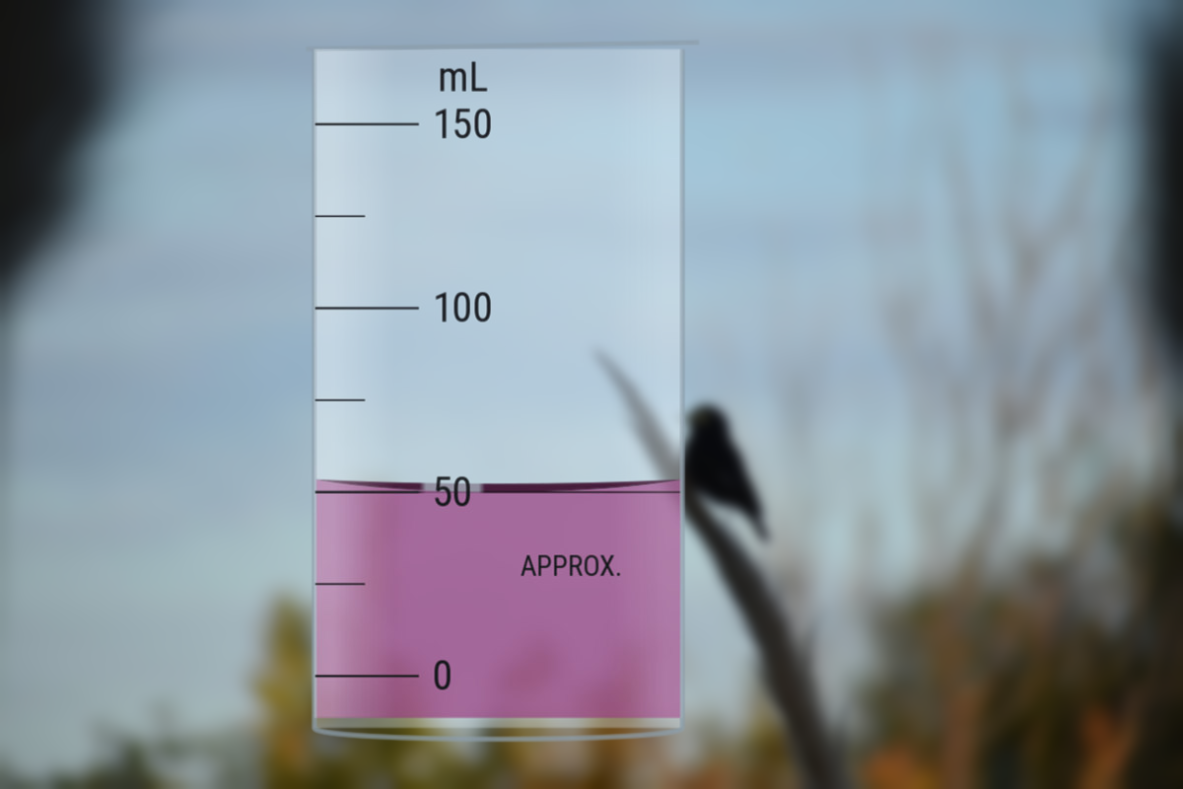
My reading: 50mL
